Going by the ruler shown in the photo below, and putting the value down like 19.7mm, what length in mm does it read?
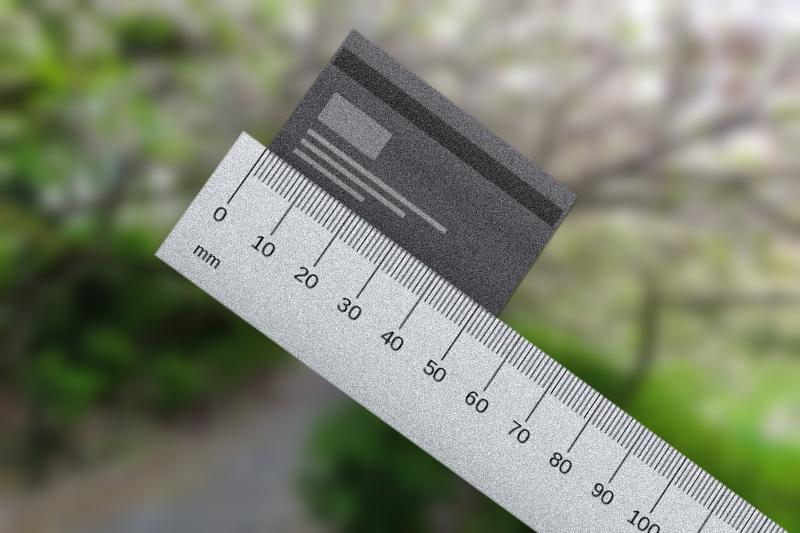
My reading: 54mm
